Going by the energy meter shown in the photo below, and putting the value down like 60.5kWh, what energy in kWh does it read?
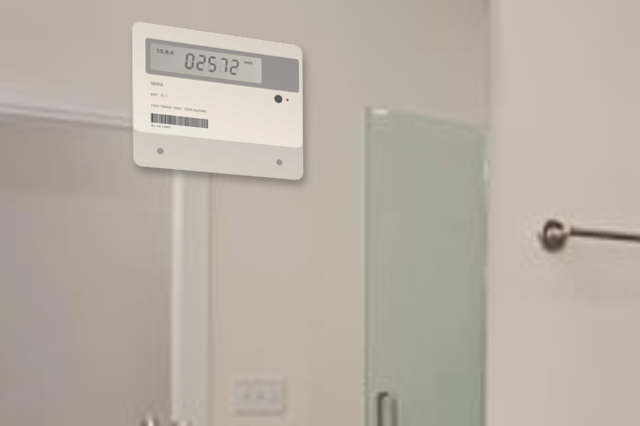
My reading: 2572kWh
